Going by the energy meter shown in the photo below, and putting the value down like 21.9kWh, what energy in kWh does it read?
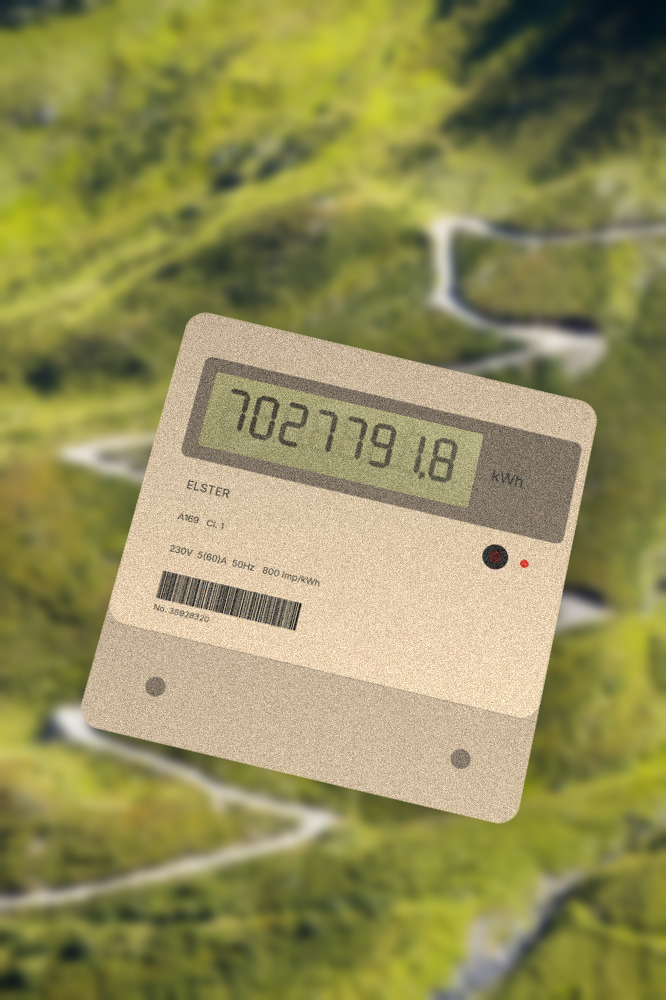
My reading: 7027791.8kWh
